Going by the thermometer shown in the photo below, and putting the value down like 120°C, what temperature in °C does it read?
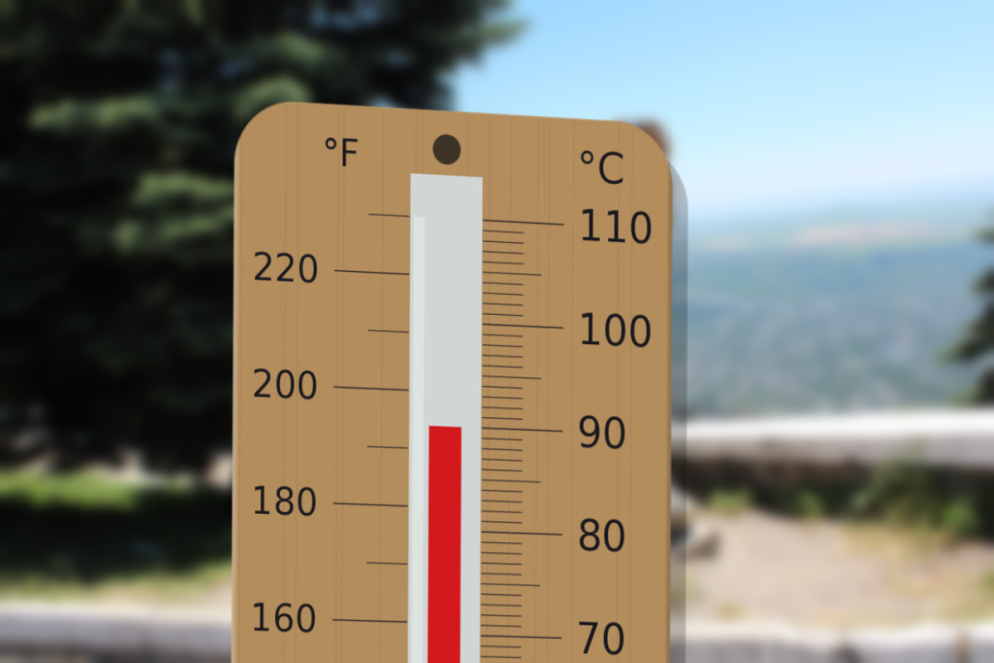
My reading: 90°C
